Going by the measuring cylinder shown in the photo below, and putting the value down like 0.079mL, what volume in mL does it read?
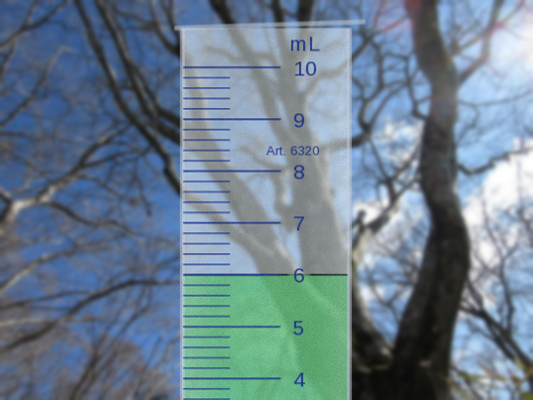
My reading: 6mL
